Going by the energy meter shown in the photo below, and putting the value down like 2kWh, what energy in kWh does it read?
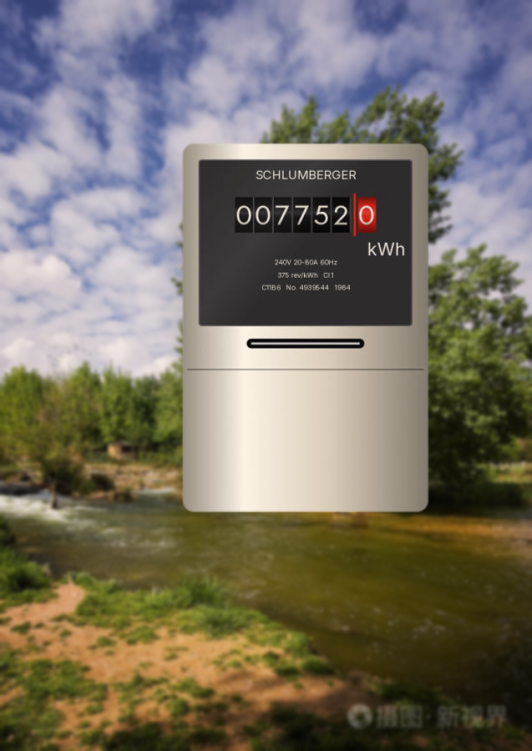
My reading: 7752.0kWh
